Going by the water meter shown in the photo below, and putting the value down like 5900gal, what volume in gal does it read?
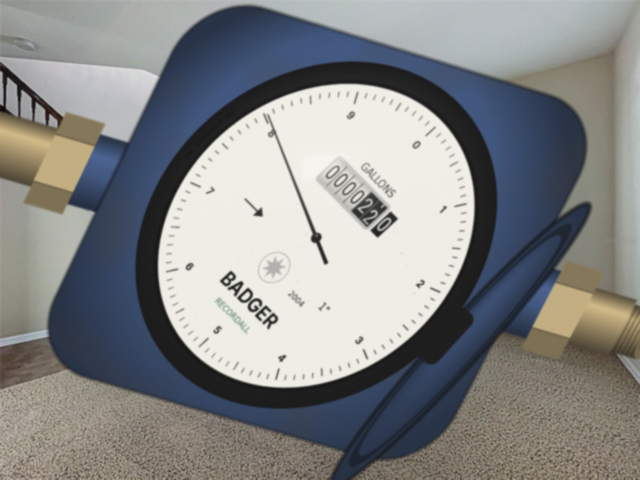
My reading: 218.0gal
